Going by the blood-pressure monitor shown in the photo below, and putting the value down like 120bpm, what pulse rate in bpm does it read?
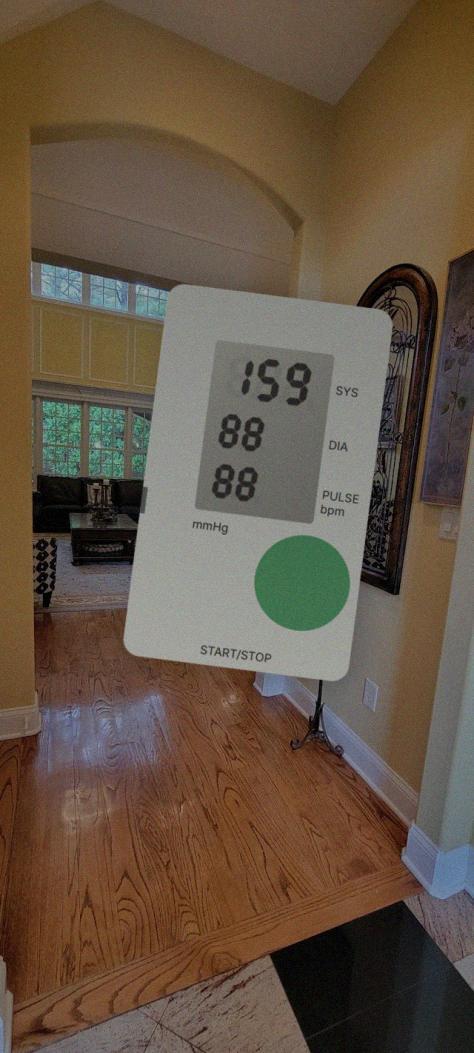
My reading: 88bpm
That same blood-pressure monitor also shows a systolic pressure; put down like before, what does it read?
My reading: 159mmHg
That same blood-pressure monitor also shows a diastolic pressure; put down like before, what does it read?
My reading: 88mmHg
